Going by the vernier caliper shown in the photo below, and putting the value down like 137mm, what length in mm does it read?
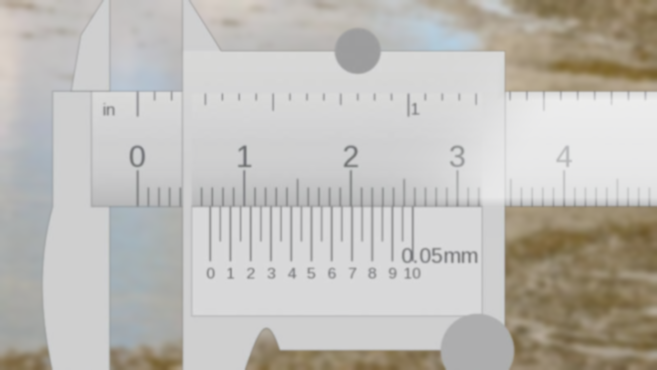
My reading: 6.8mm
